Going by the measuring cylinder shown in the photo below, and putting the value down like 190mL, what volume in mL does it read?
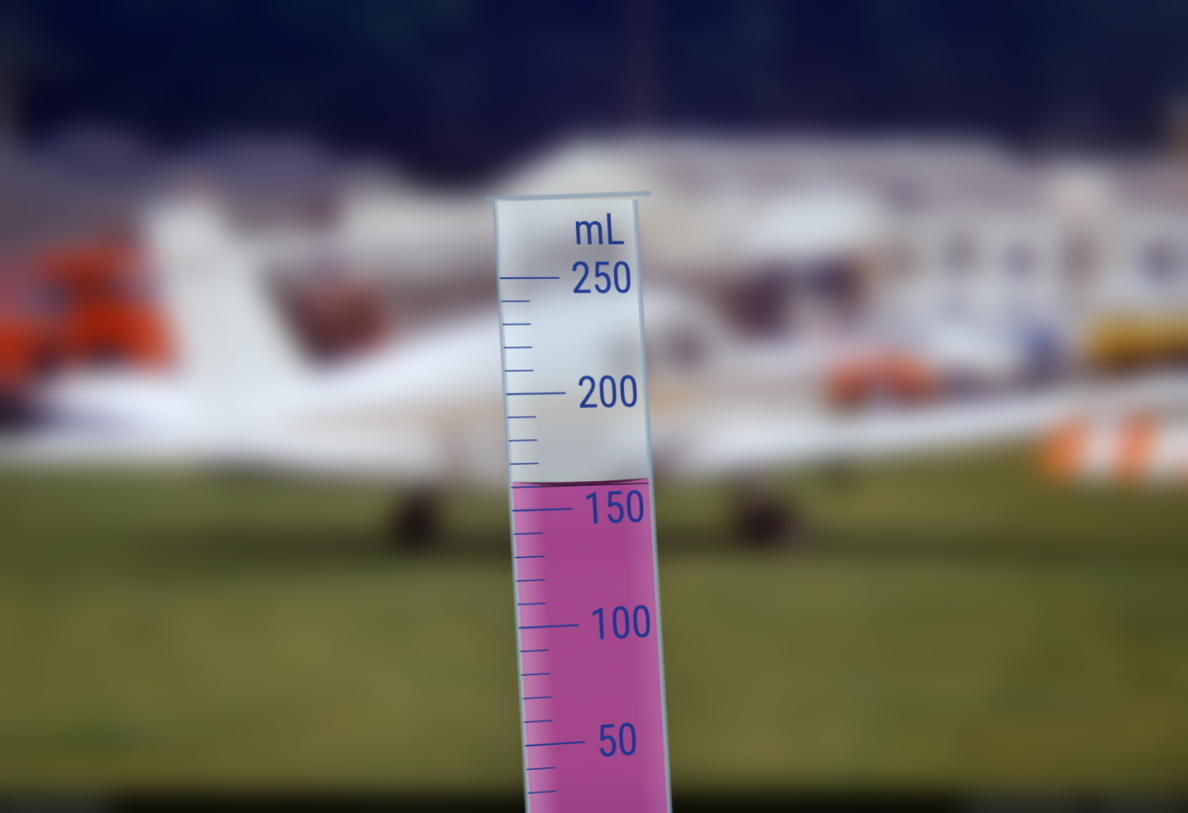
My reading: 160mL
